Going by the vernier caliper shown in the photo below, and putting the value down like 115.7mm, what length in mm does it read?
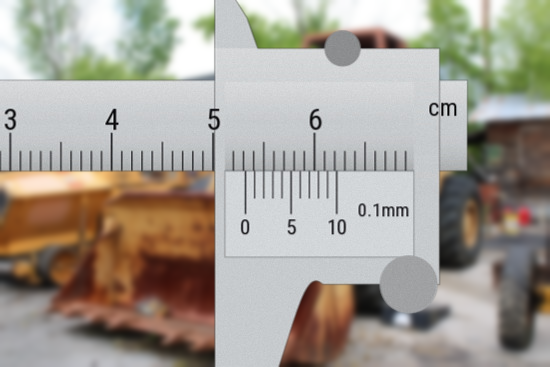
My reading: 53.2mm
